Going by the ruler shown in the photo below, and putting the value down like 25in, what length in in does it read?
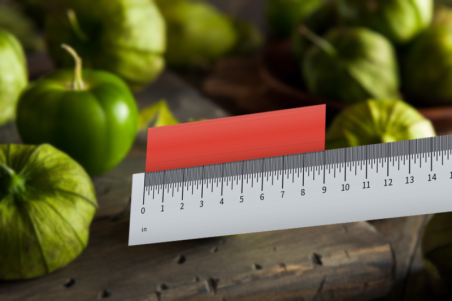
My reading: 9in
